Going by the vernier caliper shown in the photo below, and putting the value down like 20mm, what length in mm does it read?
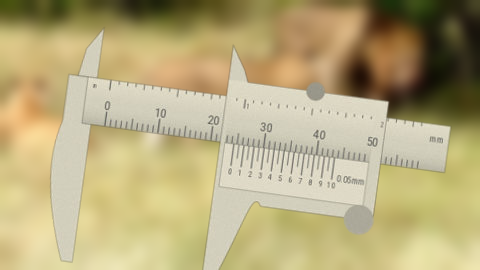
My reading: 24.4mm
